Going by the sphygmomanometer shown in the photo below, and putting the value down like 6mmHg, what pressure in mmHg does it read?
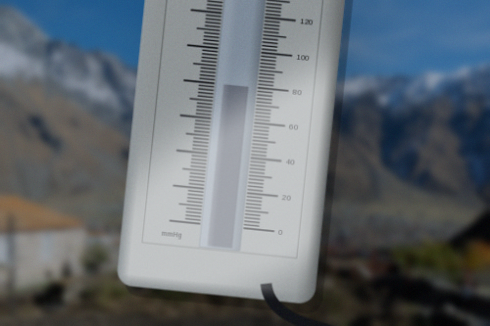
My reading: 80mmHg
